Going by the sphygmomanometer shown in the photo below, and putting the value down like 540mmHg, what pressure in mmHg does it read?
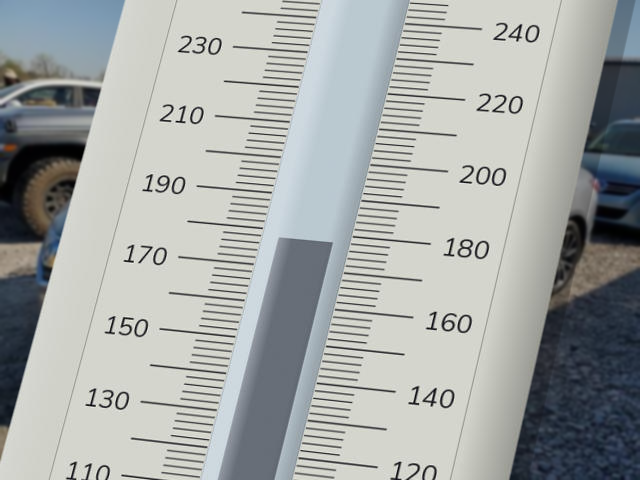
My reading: 178mmHg
